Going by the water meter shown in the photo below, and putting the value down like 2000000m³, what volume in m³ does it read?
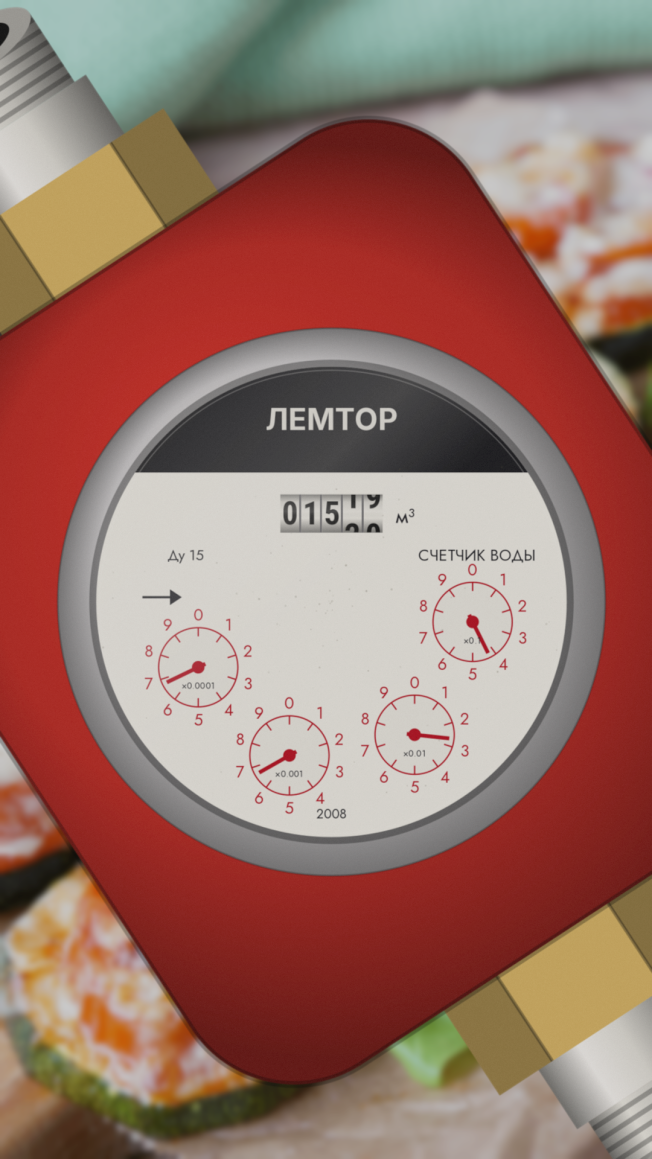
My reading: 1519.4266m³
